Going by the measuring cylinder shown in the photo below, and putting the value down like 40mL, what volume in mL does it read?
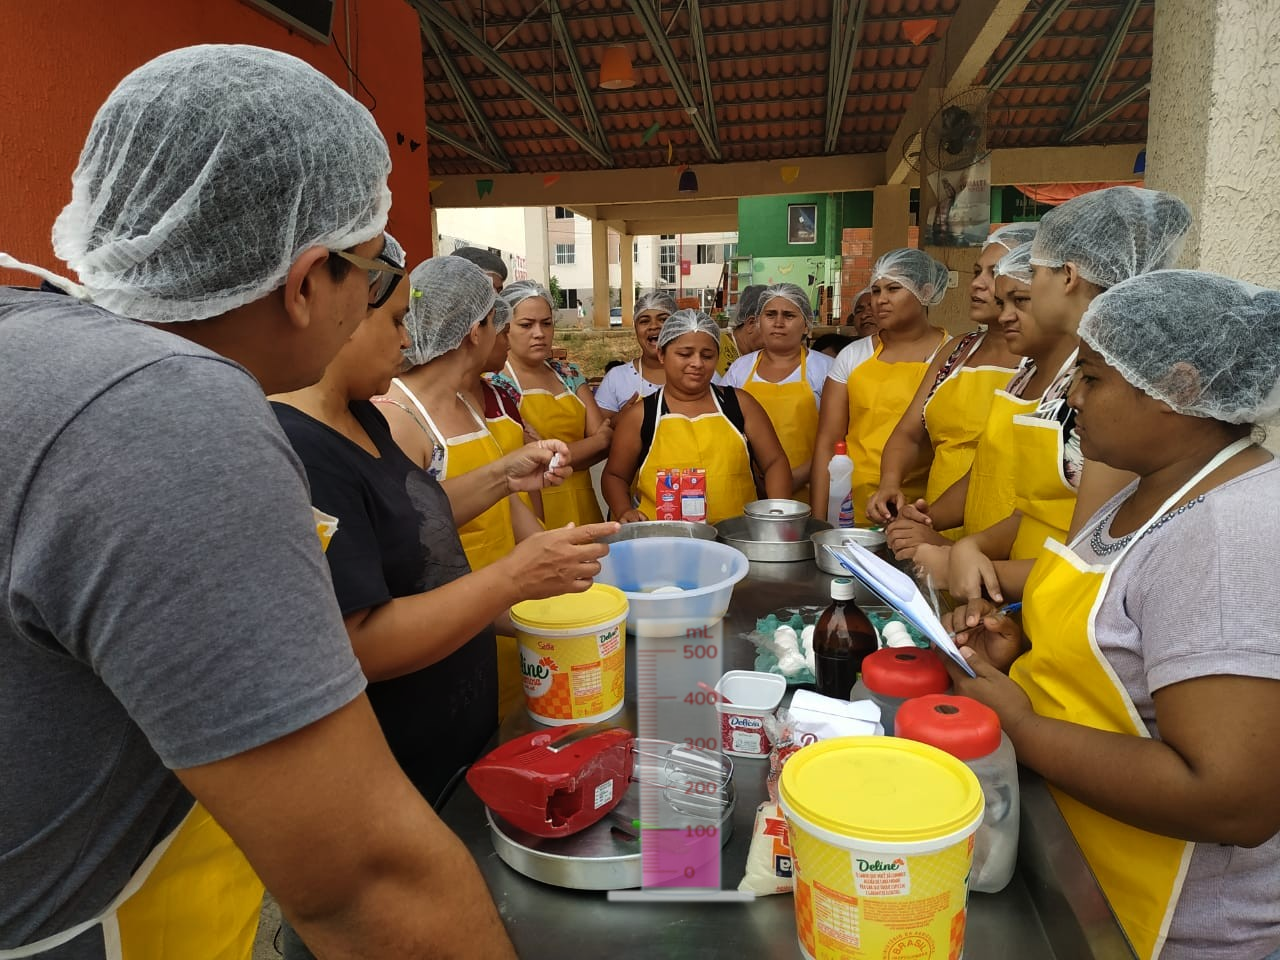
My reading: 100mL
